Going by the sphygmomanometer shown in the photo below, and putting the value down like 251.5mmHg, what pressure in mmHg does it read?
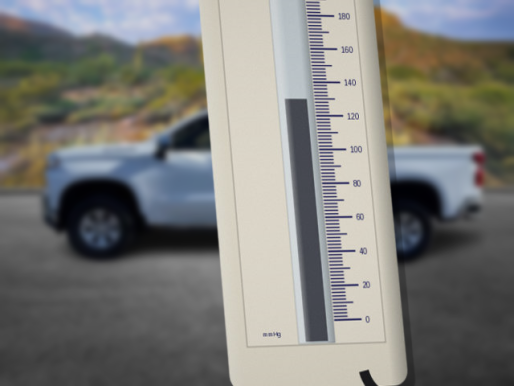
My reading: 130mmHg
